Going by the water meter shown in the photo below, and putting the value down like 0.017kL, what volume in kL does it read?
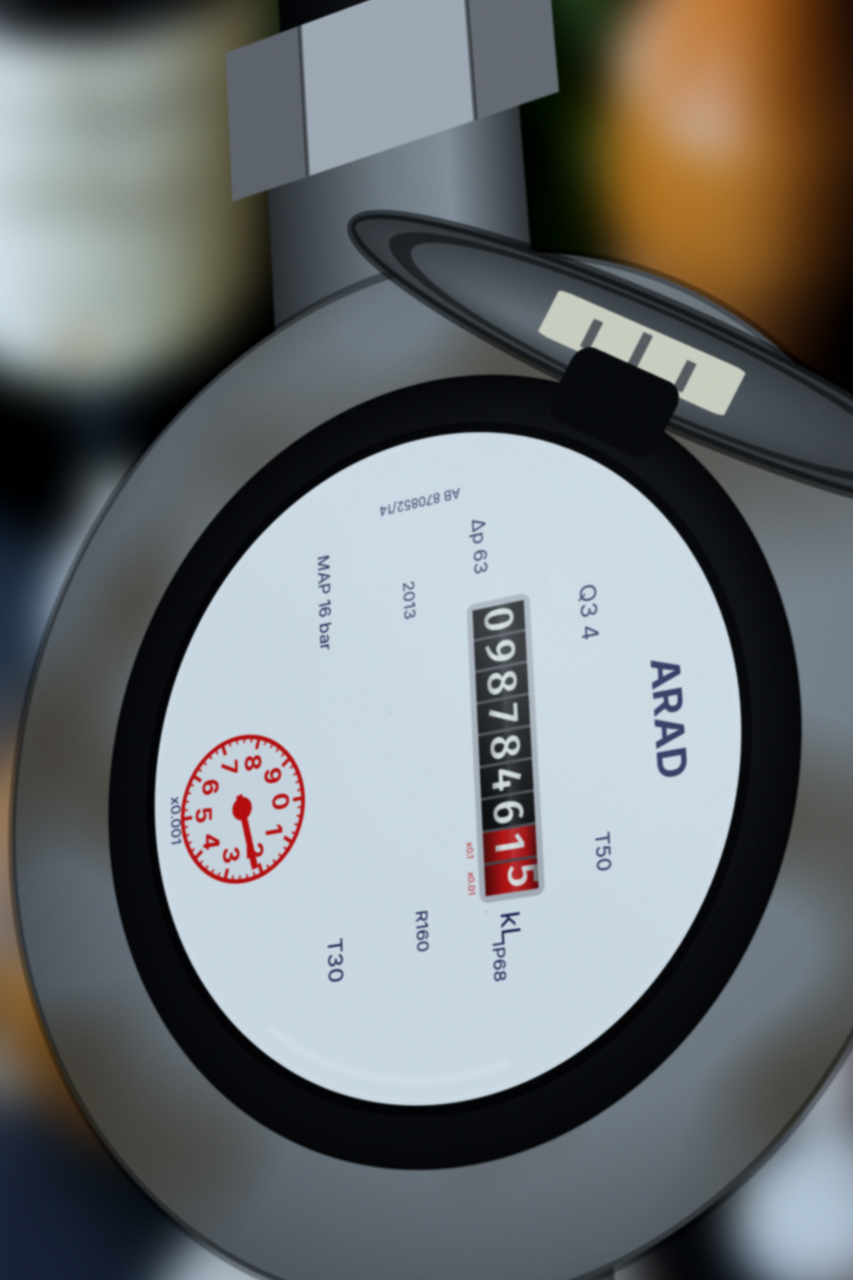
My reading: 987846.152kL
